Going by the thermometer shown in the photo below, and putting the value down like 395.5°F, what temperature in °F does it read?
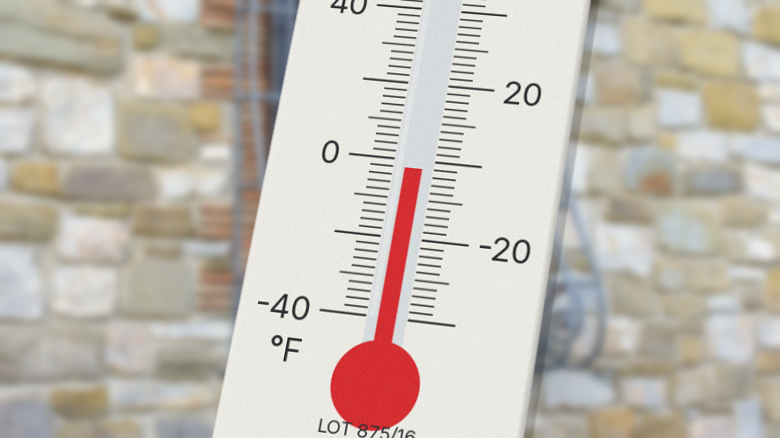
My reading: -2°F
